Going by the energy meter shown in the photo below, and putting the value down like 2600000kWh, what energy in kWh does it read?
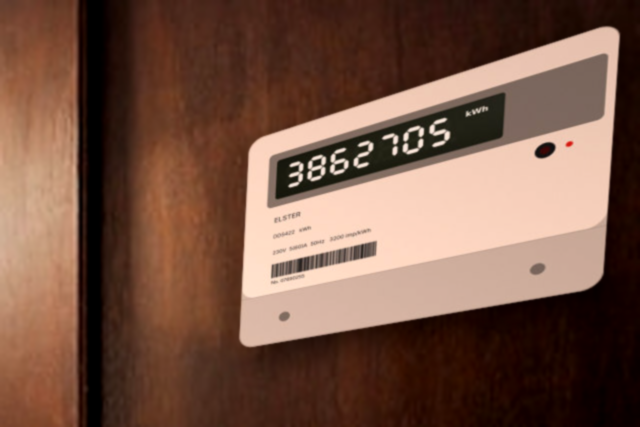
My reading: 3862705kWh
